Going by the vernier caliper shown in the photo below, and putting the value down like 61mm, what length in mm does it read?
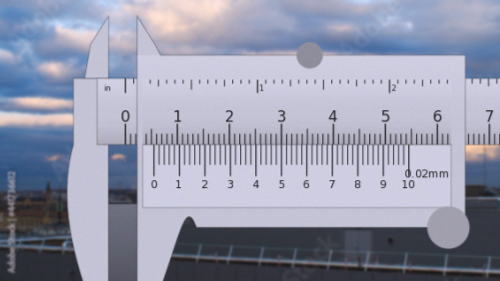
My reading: 5.5mm
